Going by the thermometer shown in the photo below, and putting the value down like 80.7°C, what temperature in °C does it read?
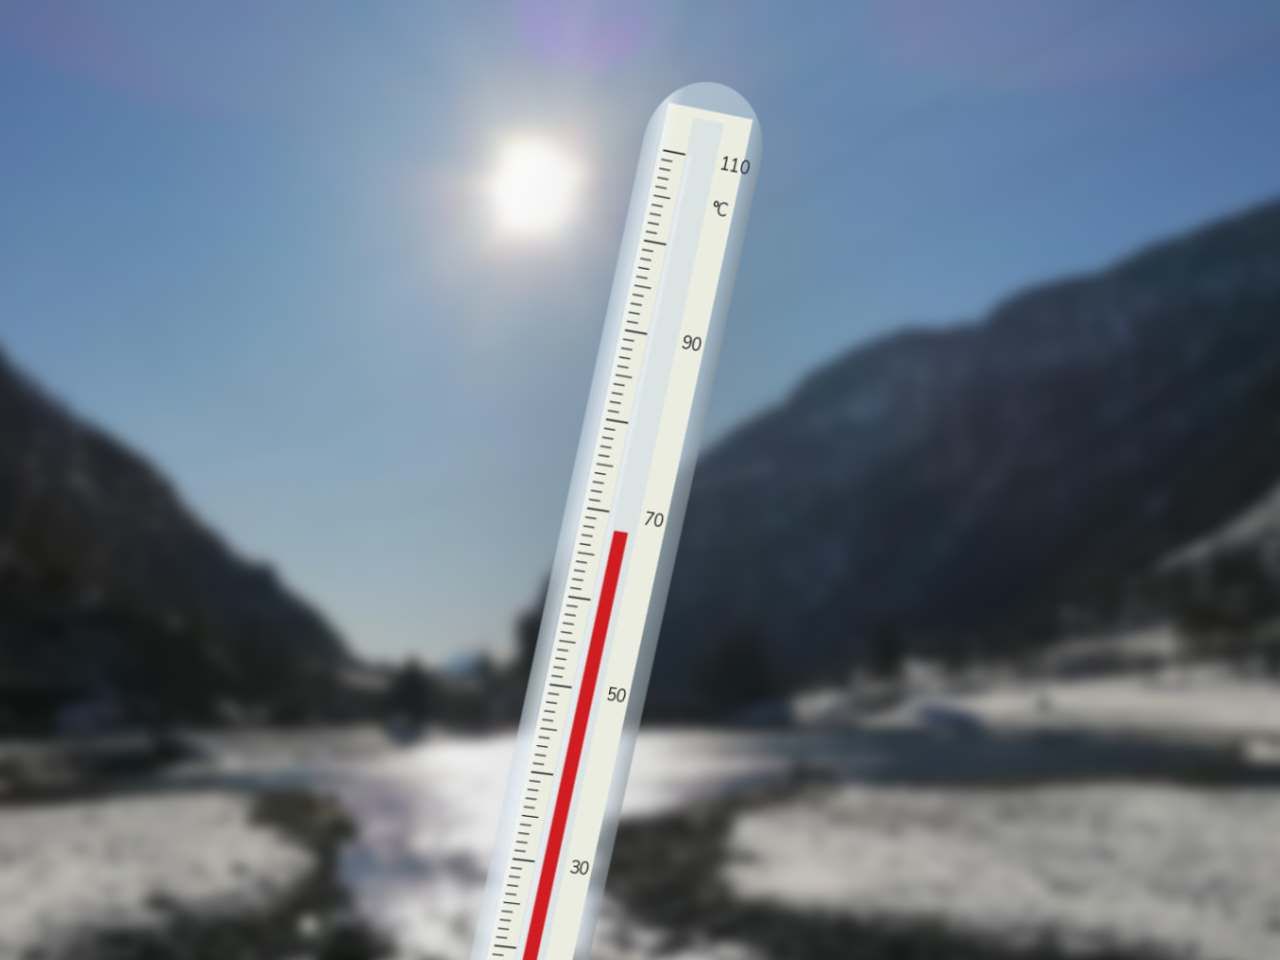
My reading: 68°C
